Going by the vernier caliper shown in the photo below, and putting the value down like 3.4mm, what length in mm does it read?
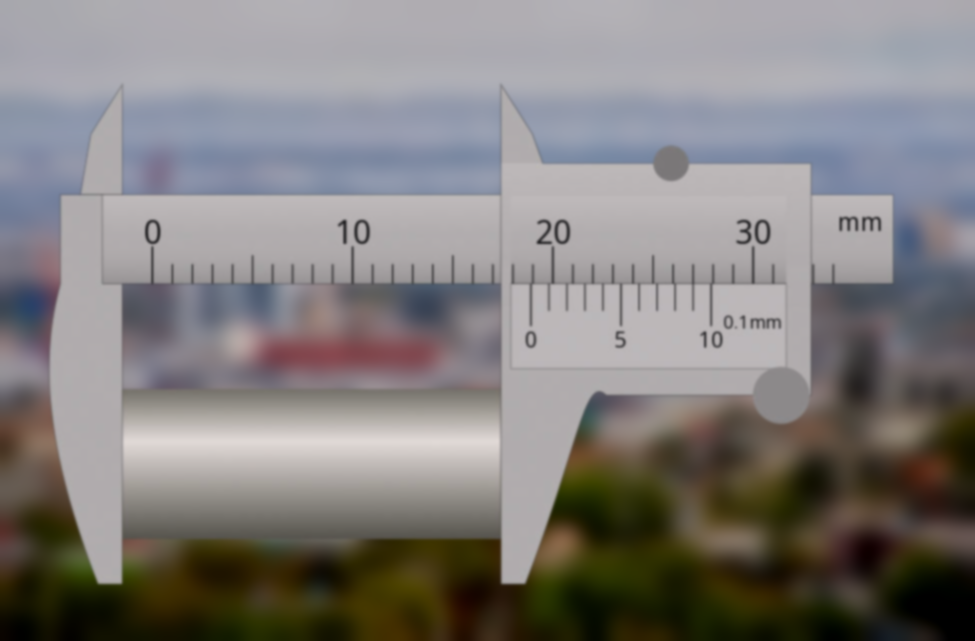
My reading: 18.9mm
